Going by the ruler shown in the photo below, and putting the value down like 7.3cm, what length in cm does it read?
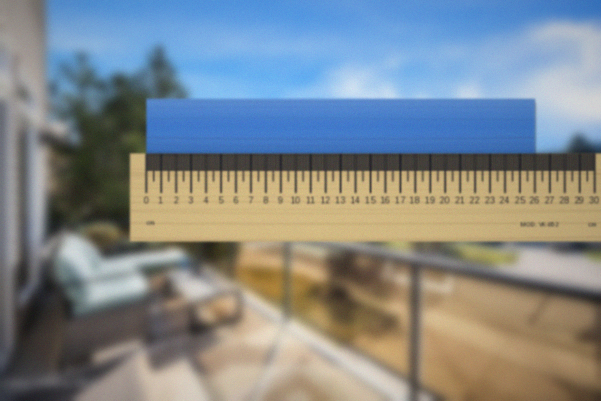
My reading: 26cm
